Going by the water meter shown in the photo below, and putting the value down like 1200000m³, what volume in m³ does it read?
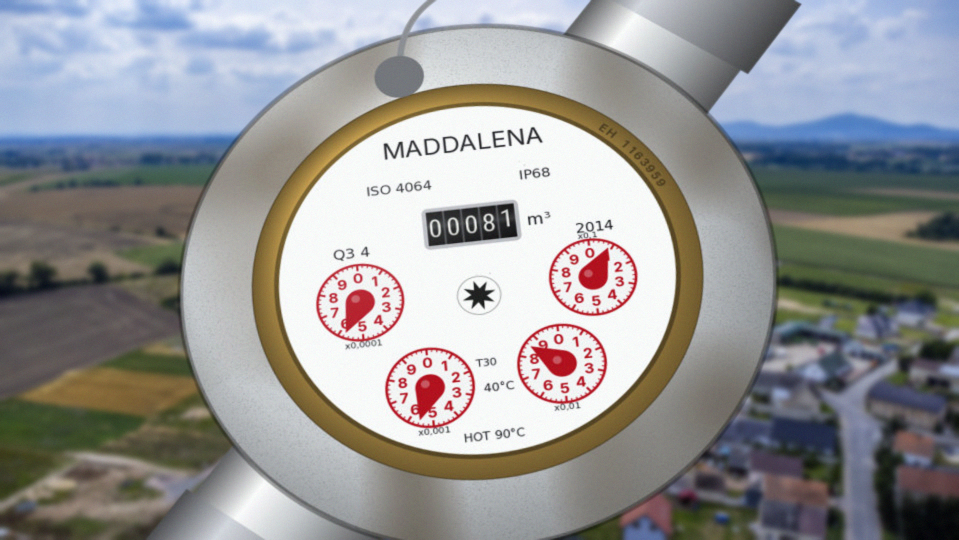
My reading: 81.0855m³
